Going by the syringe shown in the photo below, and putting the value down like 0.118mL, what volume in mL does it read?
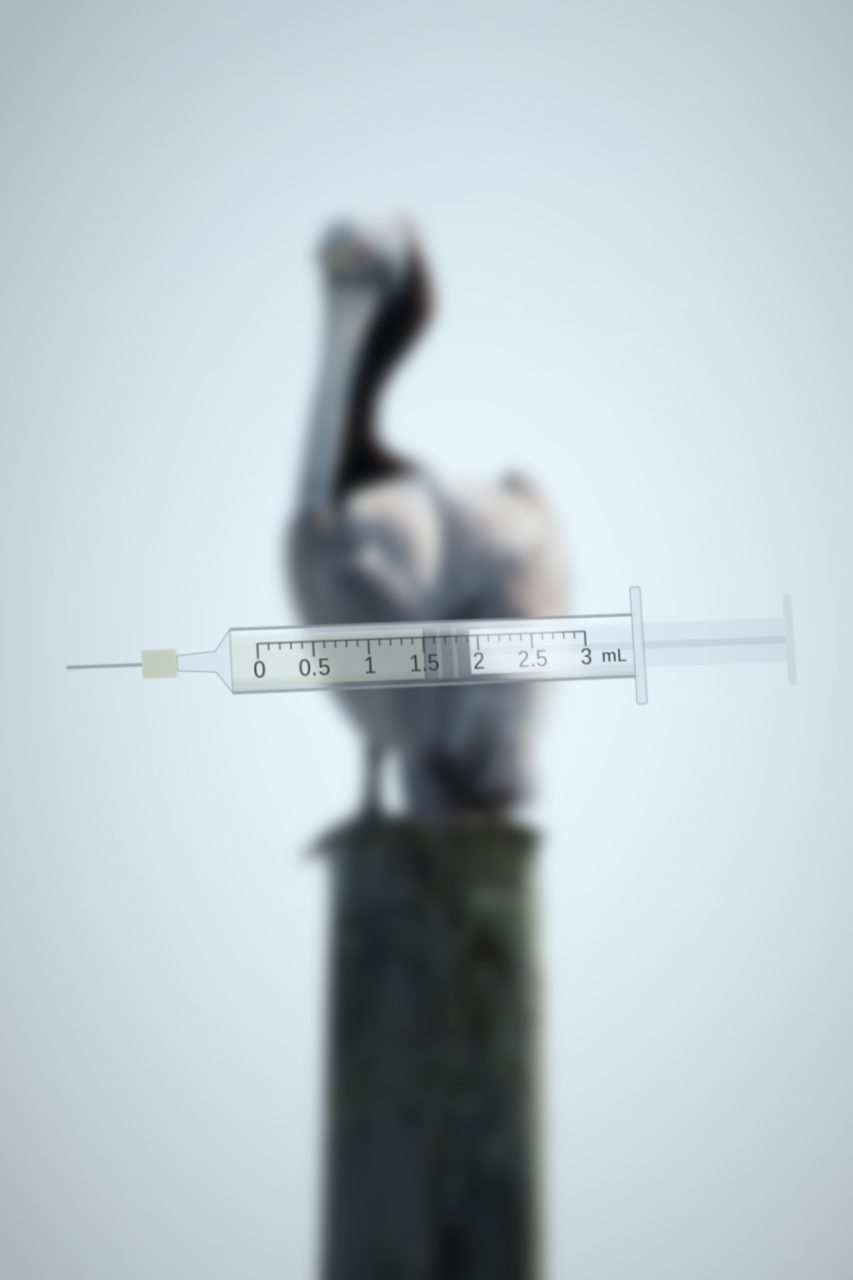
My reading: 1.5mL
